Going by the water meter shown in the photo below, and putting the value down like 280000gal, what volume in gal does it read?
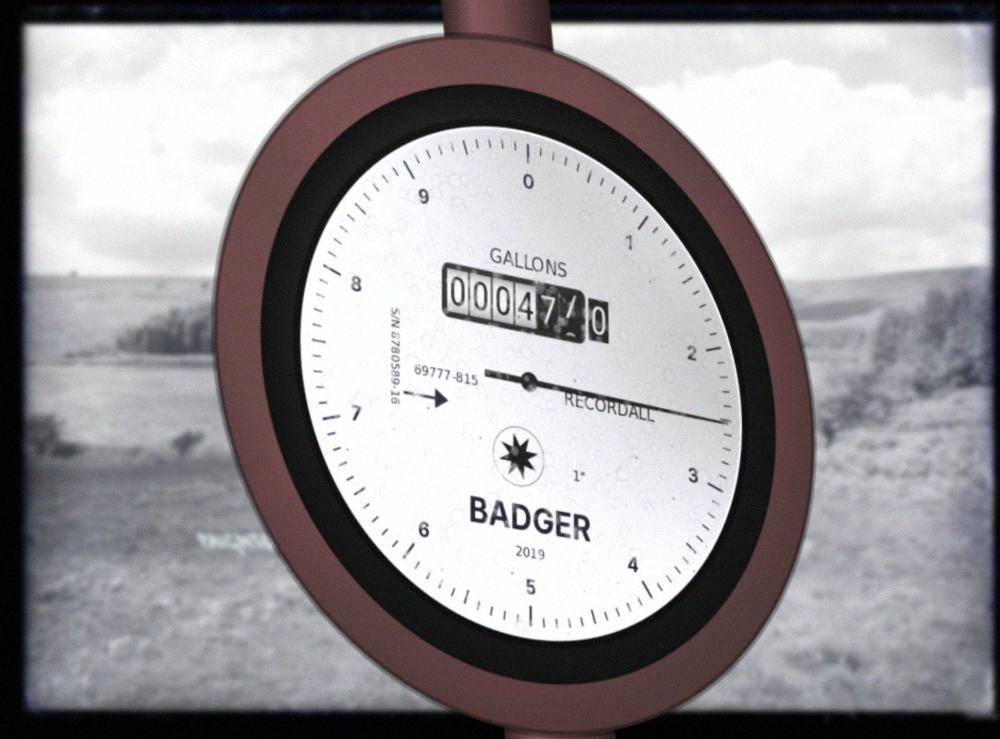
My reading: 4772.5gal
